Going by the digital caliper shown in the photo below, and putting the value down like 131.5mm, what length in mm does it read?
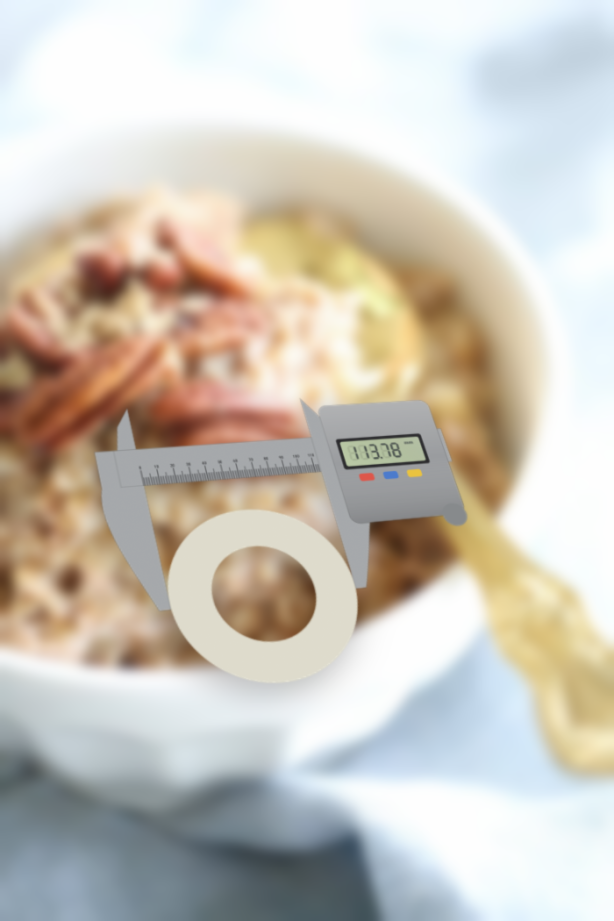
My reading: 113.78mm
